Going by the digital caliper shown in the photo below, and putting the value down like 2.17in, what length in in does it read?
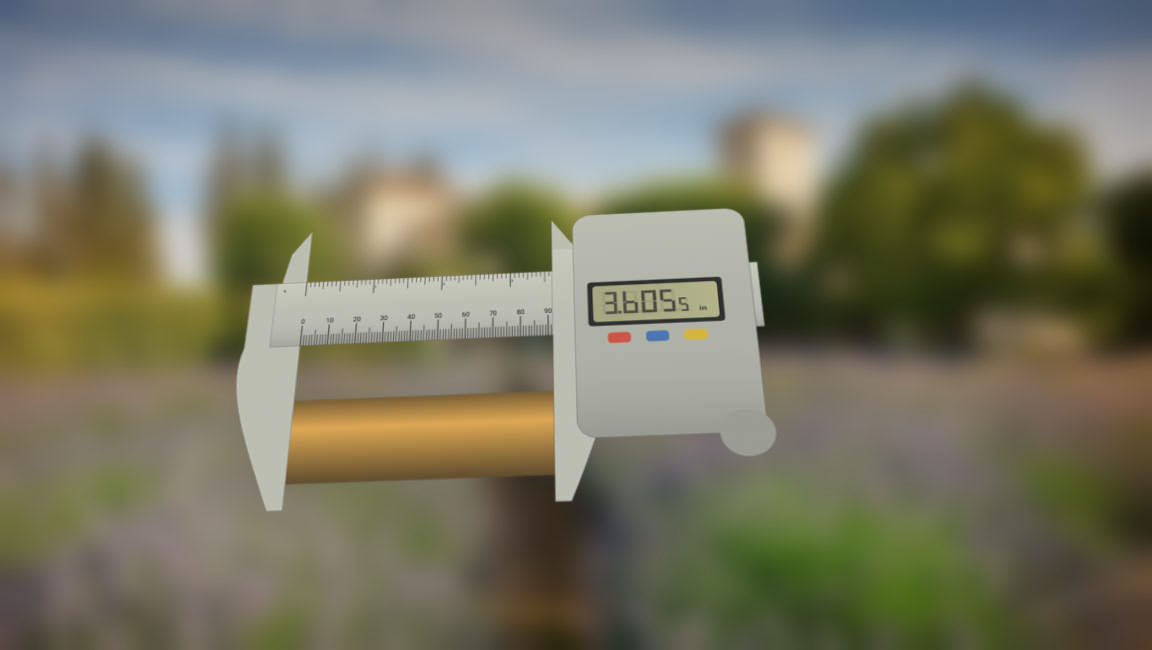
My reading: 3.6055in
